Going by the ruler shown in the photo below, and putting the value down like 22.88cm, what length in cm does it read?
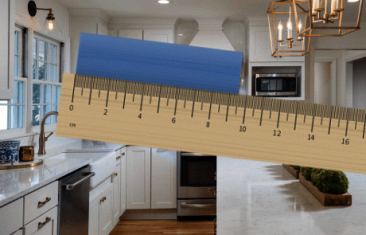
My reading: 9.5cm
